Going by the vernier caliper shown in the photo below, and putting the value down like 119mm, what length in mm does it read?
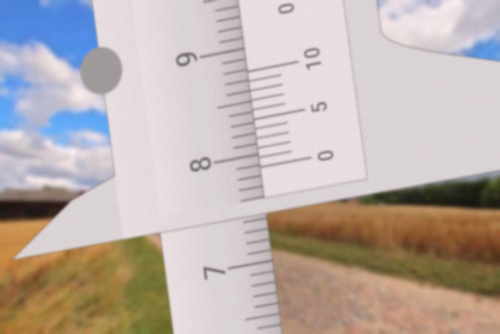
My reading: 78.8mm
